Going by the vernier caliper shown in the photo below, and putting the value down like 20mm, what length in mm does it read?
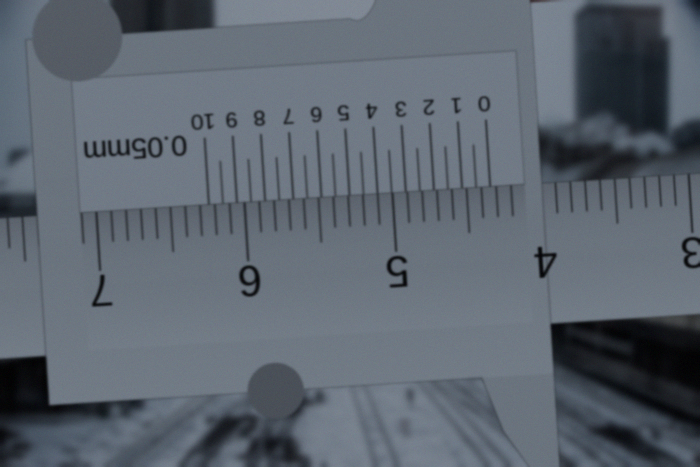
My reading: 43.4mm
